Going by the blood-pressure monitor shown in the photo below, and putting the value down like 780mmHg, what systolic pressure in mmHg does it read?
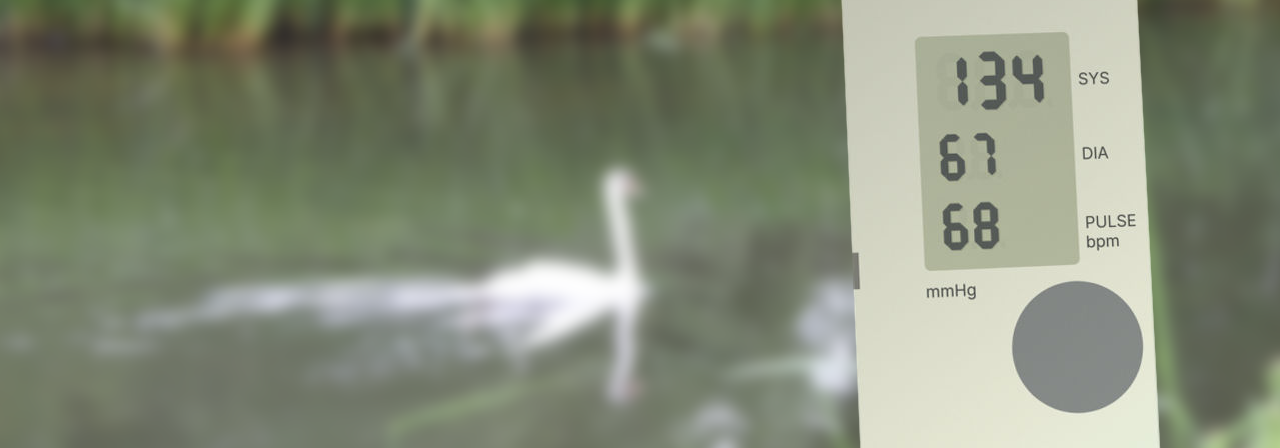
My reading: 134mmHg
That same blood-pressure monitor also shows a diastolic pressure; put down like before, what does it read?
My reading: 67mmHg
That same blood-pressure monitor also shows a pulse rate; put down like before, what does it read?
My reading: 68bpm
